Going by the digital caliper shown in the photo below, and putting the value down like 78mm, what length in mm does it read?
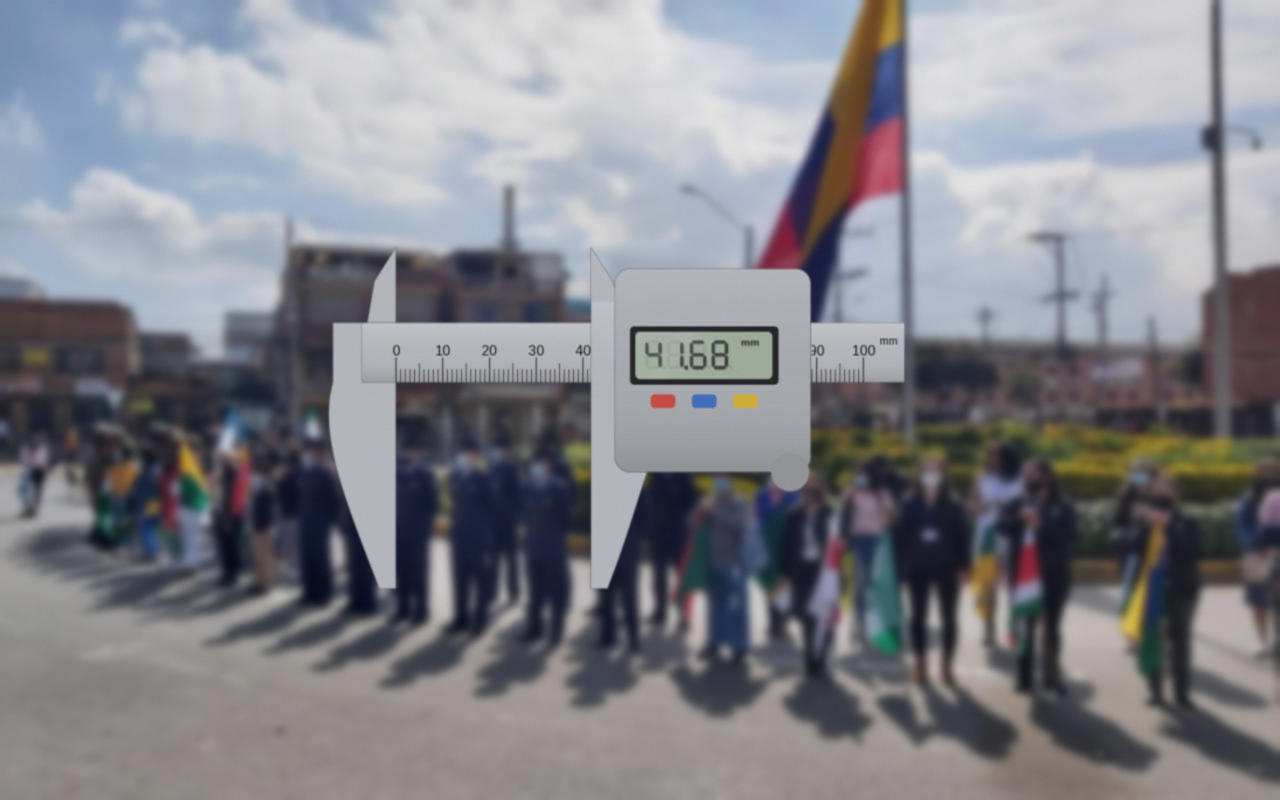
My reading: 41.68mm
